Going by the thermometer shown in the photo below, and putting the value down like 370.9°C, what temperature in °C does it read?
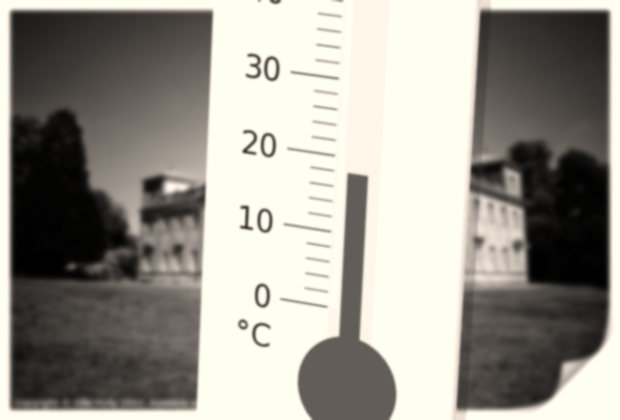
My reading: 18°C
